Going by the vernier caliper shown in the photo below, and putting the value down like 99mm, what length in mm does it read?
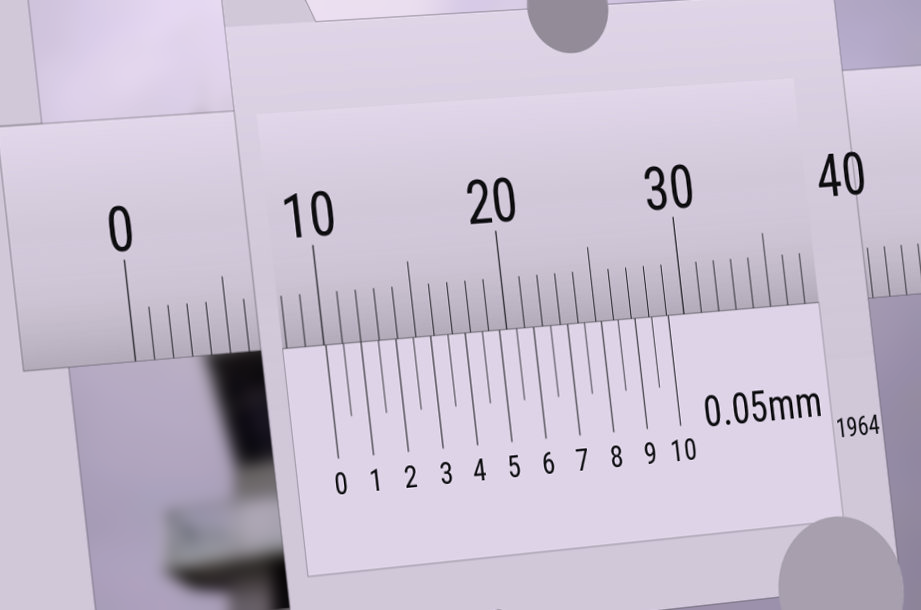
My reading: 10.1mm
